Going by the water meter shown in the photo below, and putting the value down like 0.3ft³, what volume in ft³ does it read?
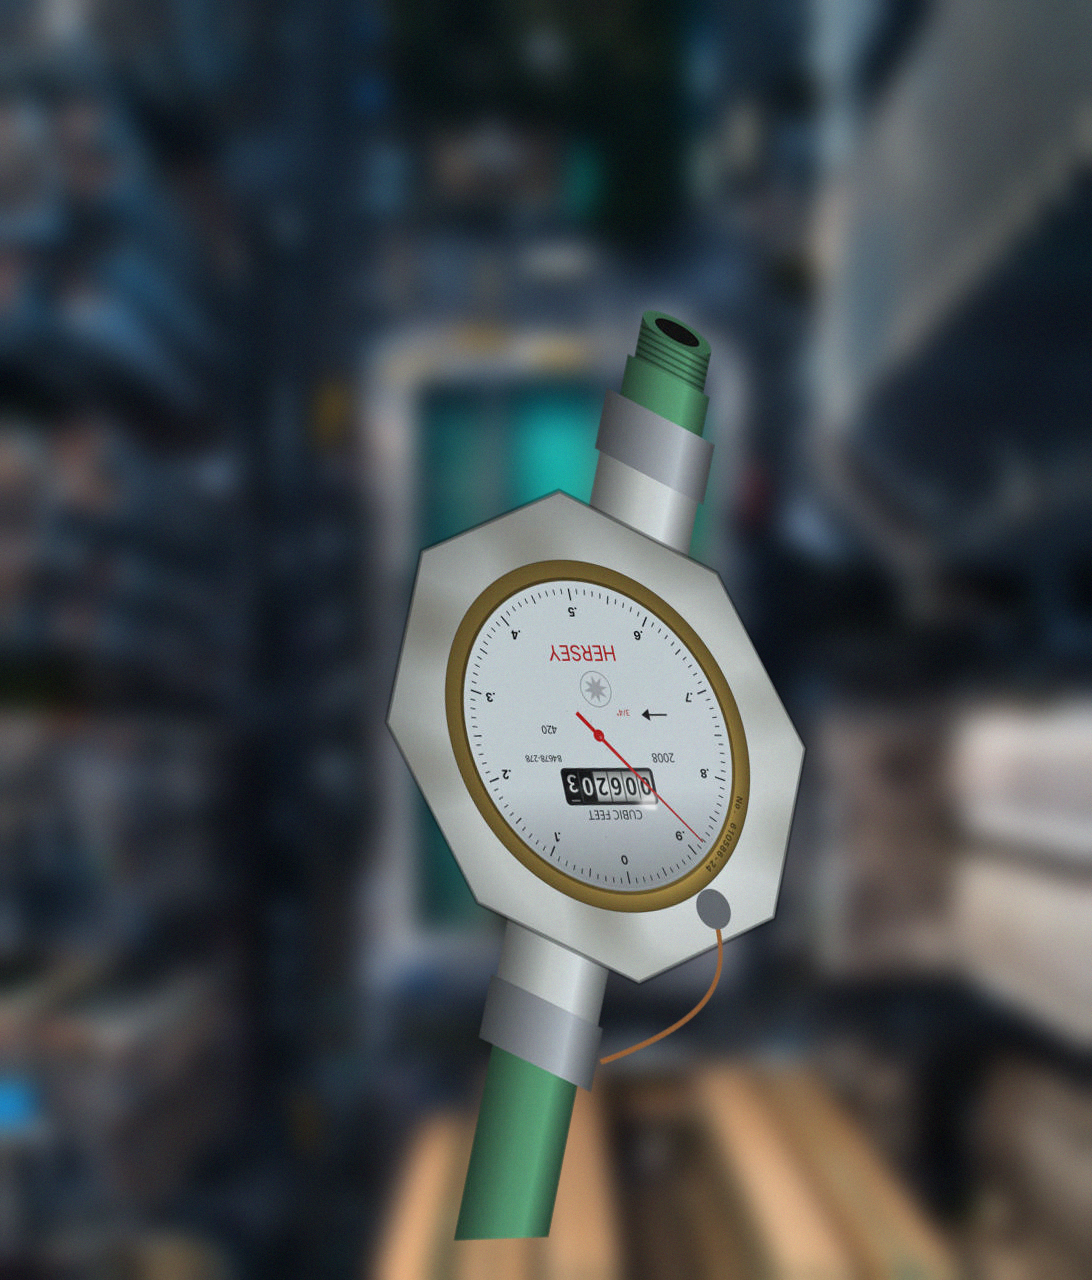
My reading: 6202.88ft³
